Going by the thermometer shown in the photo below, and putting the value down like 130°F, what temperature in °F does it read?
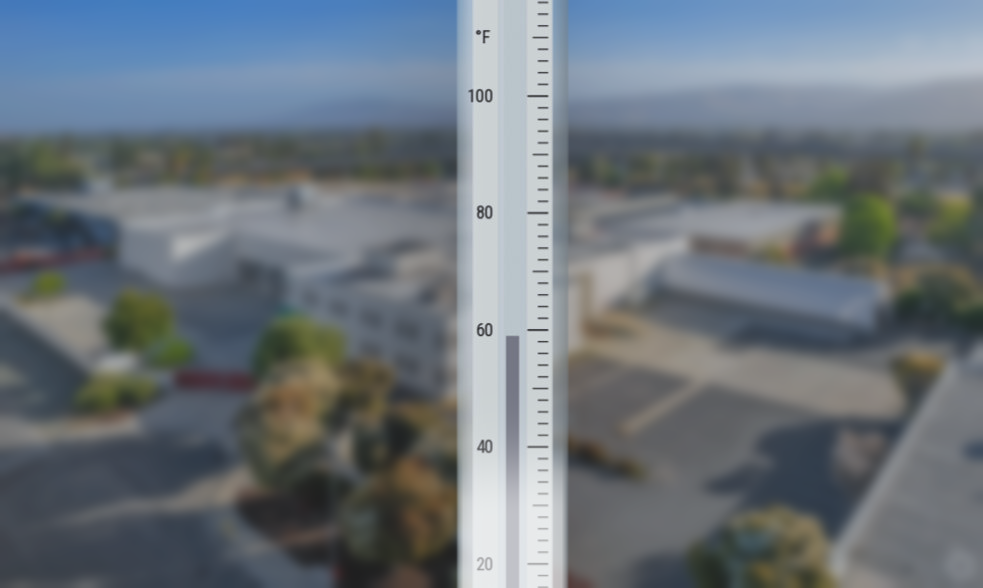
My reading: 59°F
